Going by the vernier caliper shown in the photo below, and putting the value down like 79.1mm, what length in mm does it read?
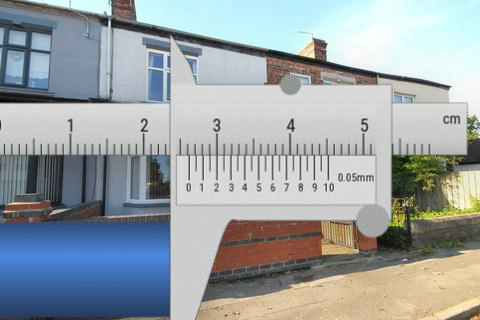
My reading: 26.2mm
